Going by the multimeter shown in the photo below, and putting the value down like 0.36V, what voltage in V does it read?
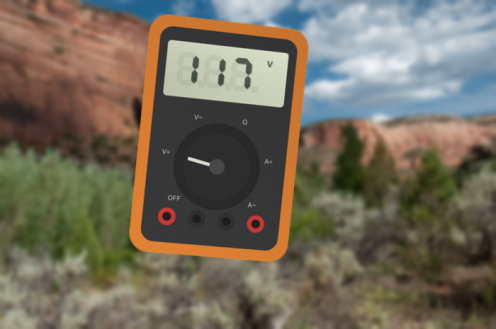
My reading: 117V
